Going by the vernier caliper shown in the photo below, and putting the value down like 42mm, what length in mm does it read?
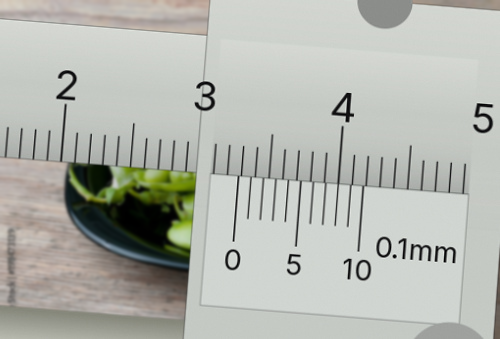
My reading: 32.8mm
